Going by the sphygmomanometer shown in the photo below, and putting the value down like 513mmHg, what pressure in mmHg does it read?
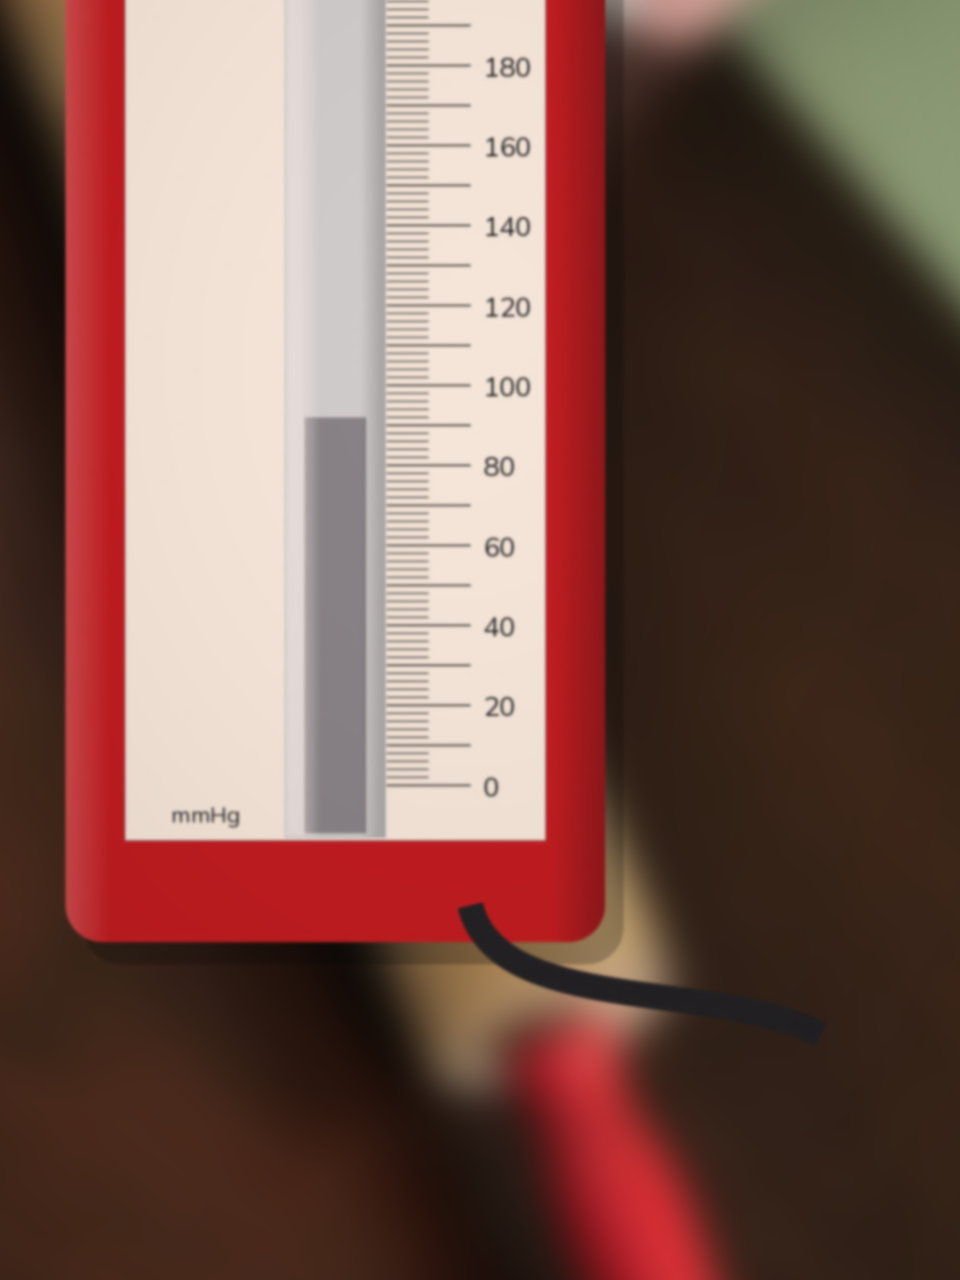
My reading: 92mmHg
